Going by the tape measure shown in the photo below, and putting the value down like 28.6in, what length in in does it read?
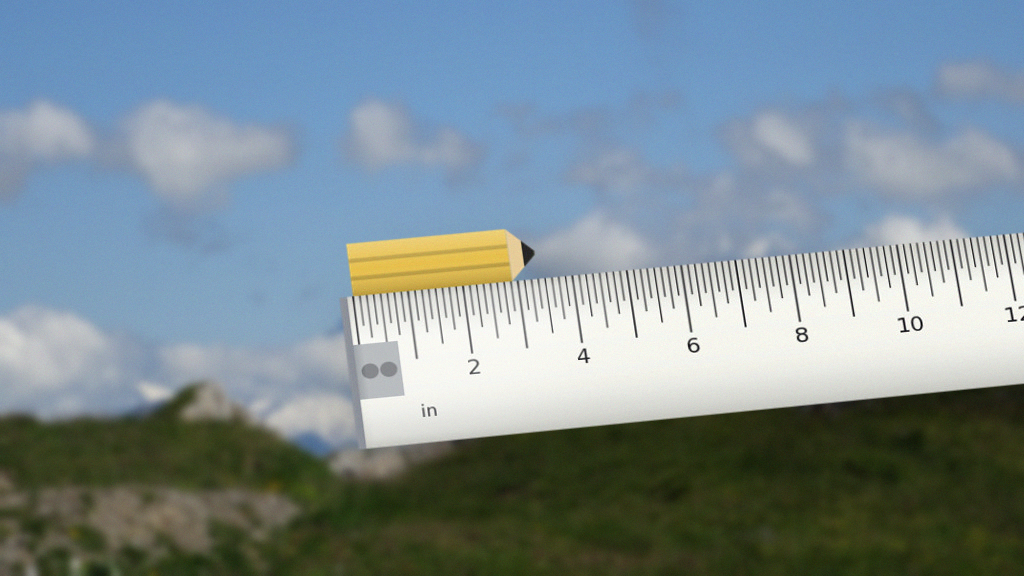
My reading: 3.375in
